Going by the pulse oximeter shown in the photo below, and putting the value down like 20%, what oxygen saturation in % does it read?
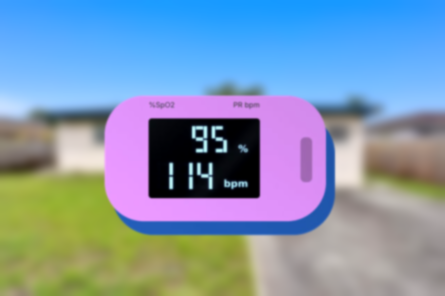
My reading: 95%
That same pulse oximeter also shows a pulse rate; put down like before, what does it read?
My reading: 114bpm
